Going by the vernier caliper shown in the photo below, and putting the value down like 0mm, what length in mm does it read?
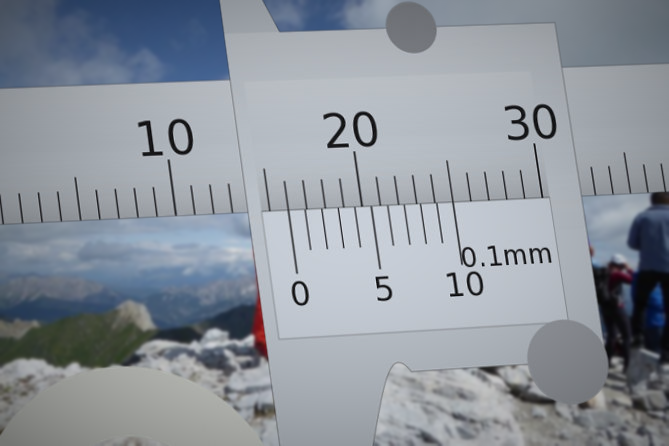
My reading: 16.0mm
